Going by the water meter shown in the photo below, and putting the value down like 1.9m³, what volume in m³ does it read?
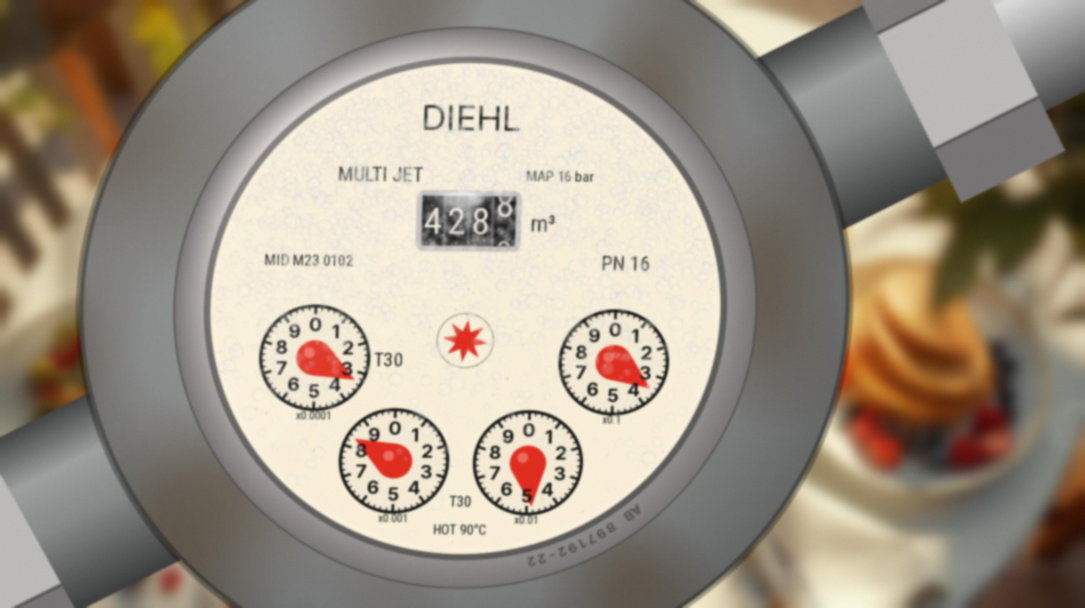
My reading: 4288.3483m³
